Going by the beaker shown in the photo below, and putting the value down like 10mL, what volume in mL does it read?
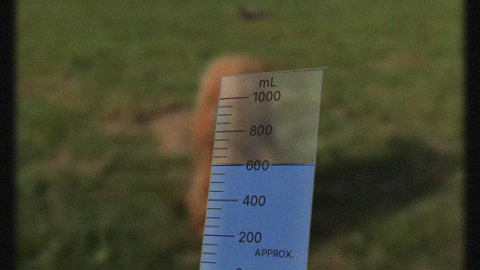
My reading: 600mL
